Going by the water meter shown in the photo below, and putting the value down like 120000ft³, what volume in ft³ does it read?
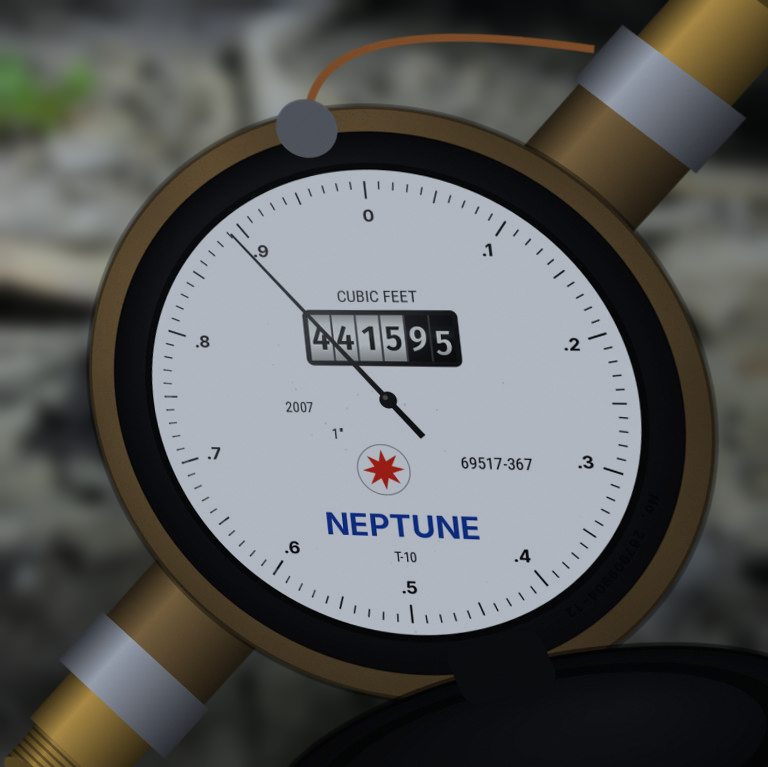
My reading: 441594.89ft³
